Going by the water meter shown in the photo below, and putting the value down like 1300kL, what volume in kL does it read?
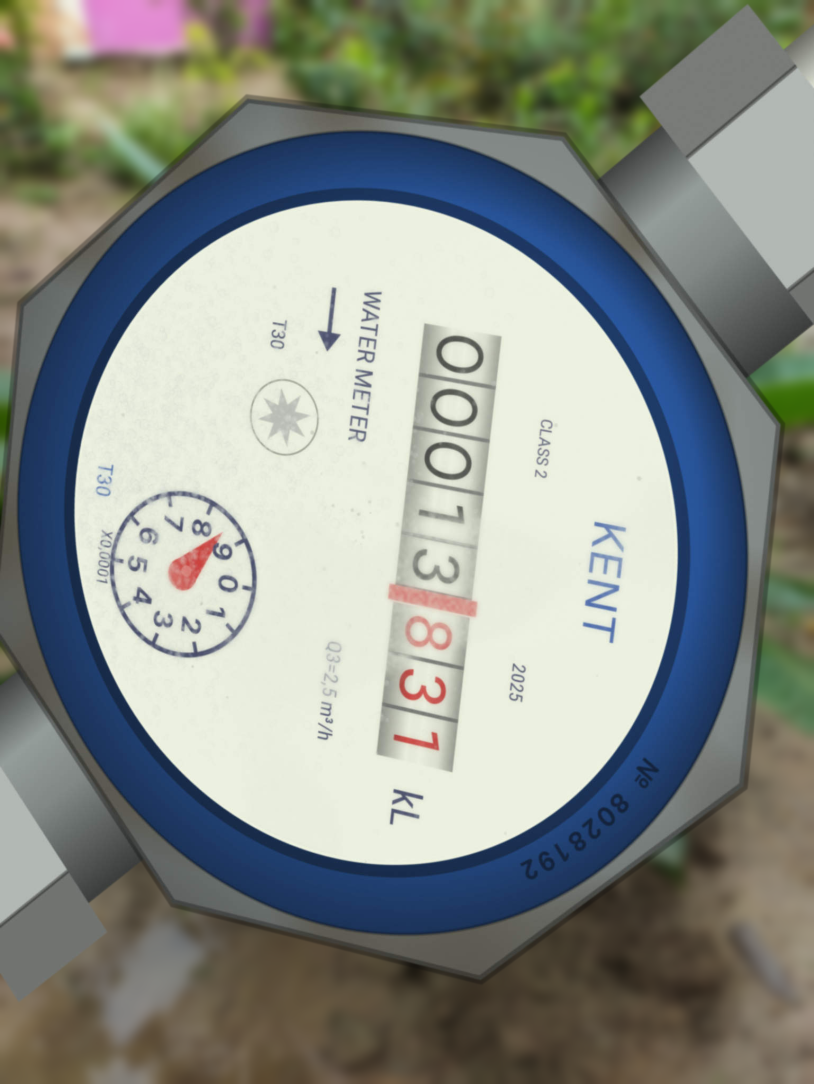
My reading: 13.8318kL
